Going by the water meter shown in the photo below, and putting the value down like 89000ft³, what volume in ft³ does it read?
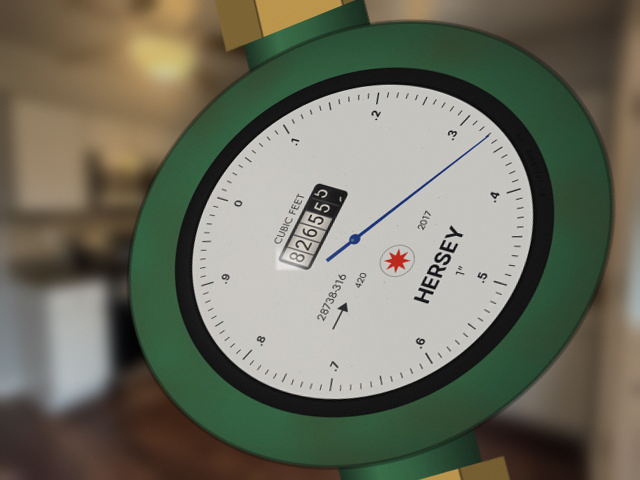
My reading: 826555.33ft³
